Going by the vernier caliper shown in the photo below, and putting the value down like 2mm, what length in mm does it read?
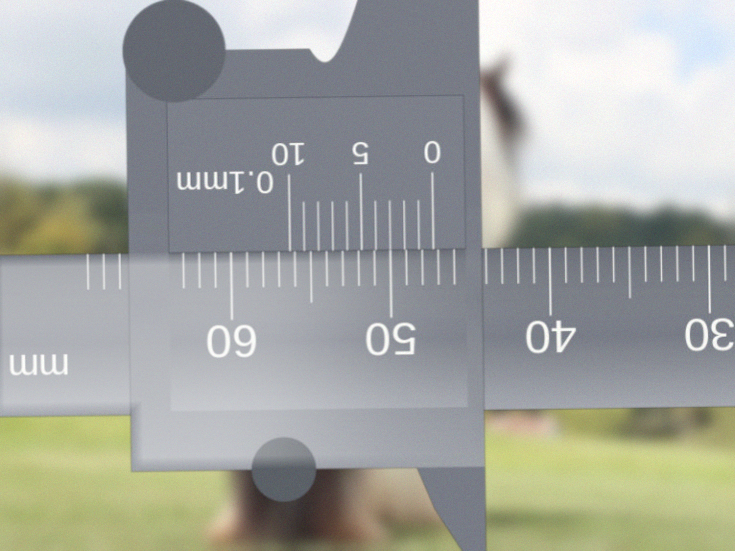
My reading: 47.3mm
